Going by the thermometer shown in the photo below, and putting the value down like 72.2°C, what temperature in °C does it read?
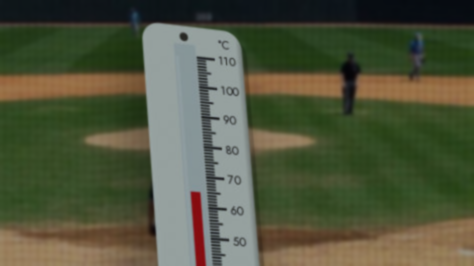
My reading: 65°C
